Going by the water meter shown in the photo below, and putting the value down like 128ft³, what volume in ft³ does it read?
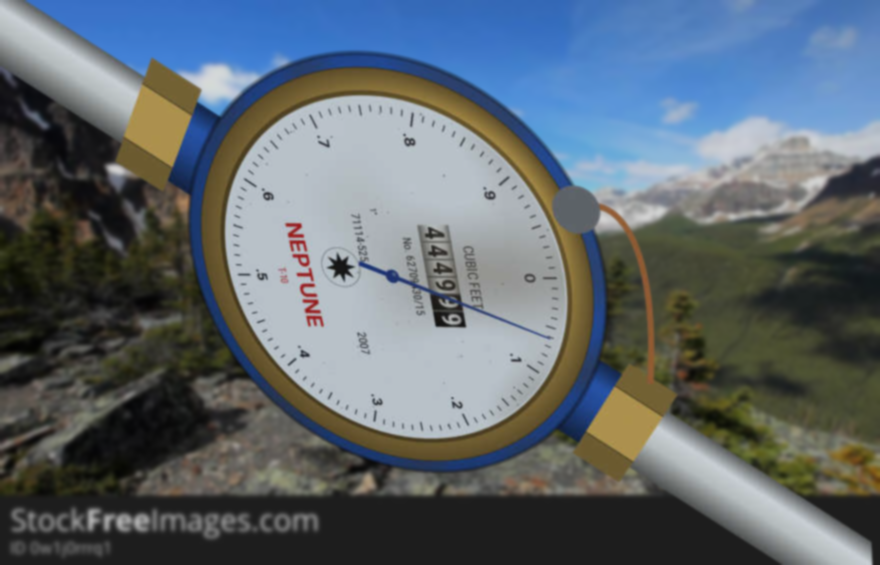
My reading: 444999.06ft³
